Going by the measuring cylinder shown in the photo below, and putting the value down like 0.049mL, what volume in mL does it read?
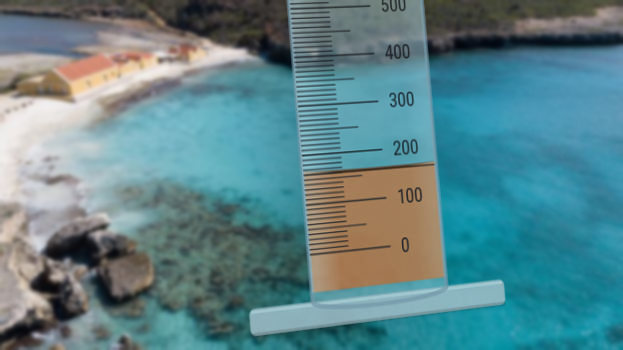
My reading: 160mL
